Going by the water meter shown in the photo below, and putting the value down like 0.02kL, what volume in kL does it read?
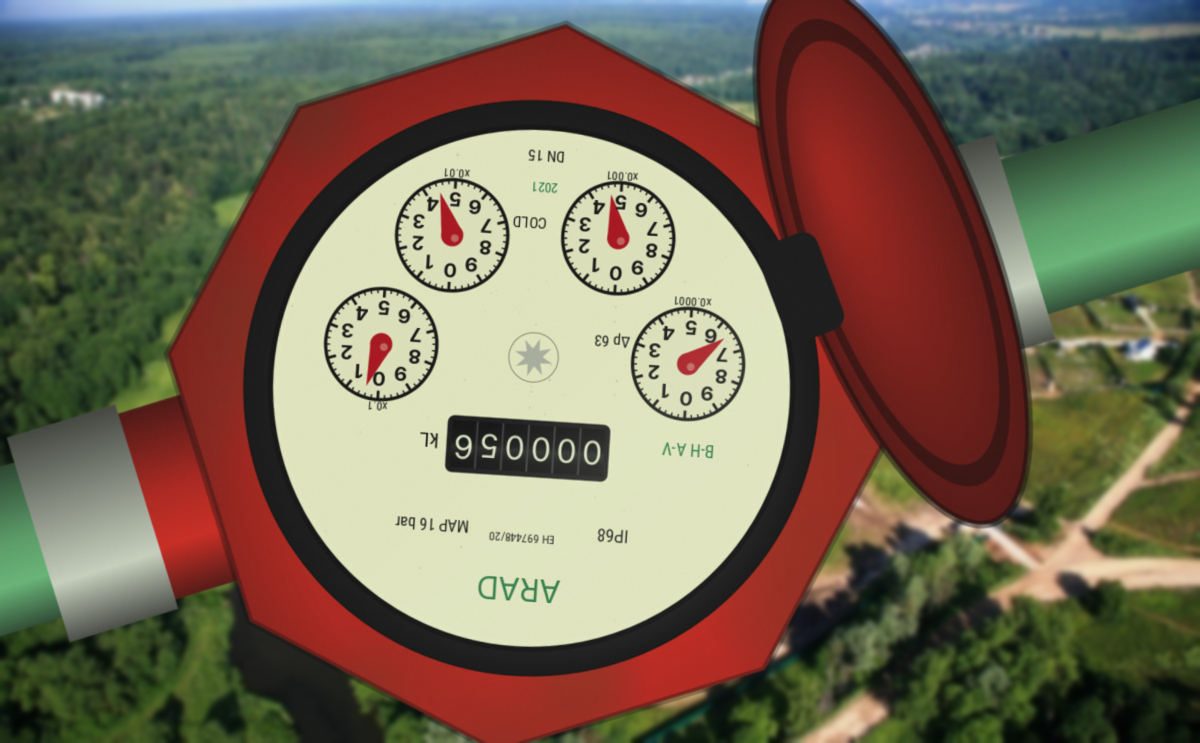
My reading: 56.0446kL
